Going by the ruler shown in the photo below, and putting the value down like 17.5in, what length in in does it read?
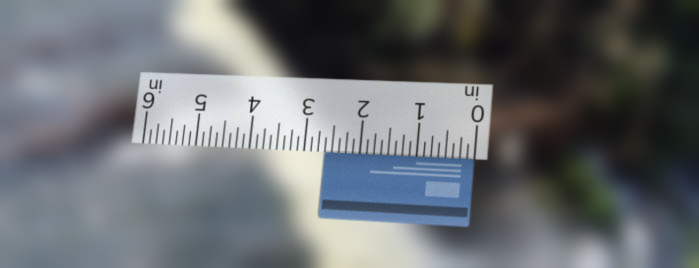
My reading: 2.625in
